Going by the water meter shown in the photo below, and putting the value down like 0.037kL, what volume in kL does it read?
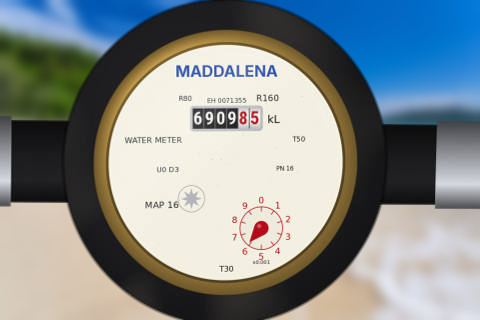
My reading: 6909.856kL
